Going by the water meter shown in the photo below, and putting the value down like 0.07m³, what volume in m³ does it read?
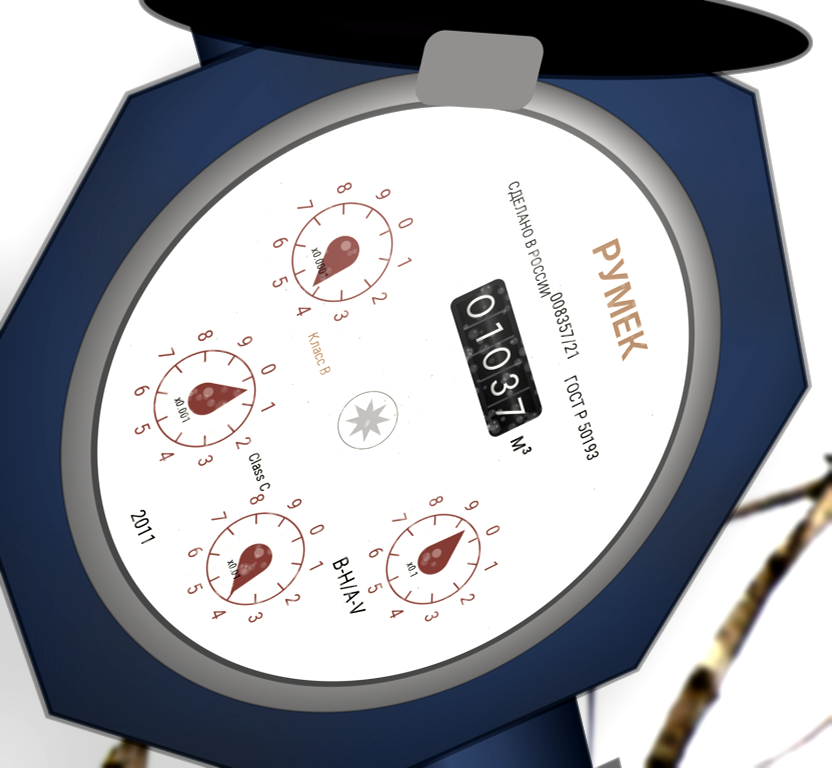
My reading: 1036.9404m³
